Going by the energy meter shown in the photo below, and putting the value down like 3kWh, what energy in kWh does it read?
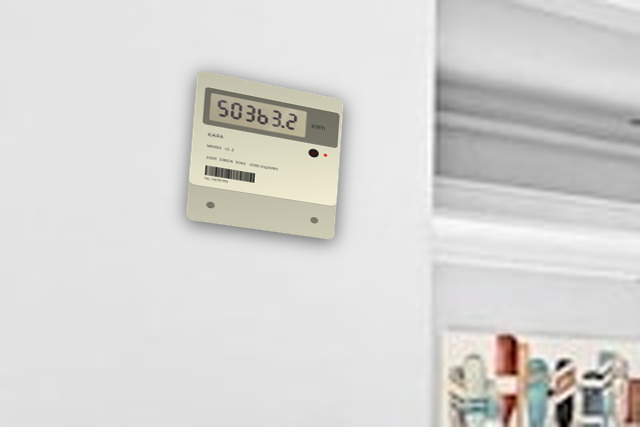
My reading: 50363.2kWh
